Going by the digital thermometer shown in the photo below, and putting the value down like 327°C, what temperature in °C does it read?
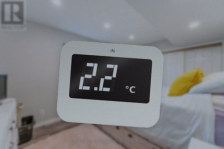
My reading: 2.2°C
